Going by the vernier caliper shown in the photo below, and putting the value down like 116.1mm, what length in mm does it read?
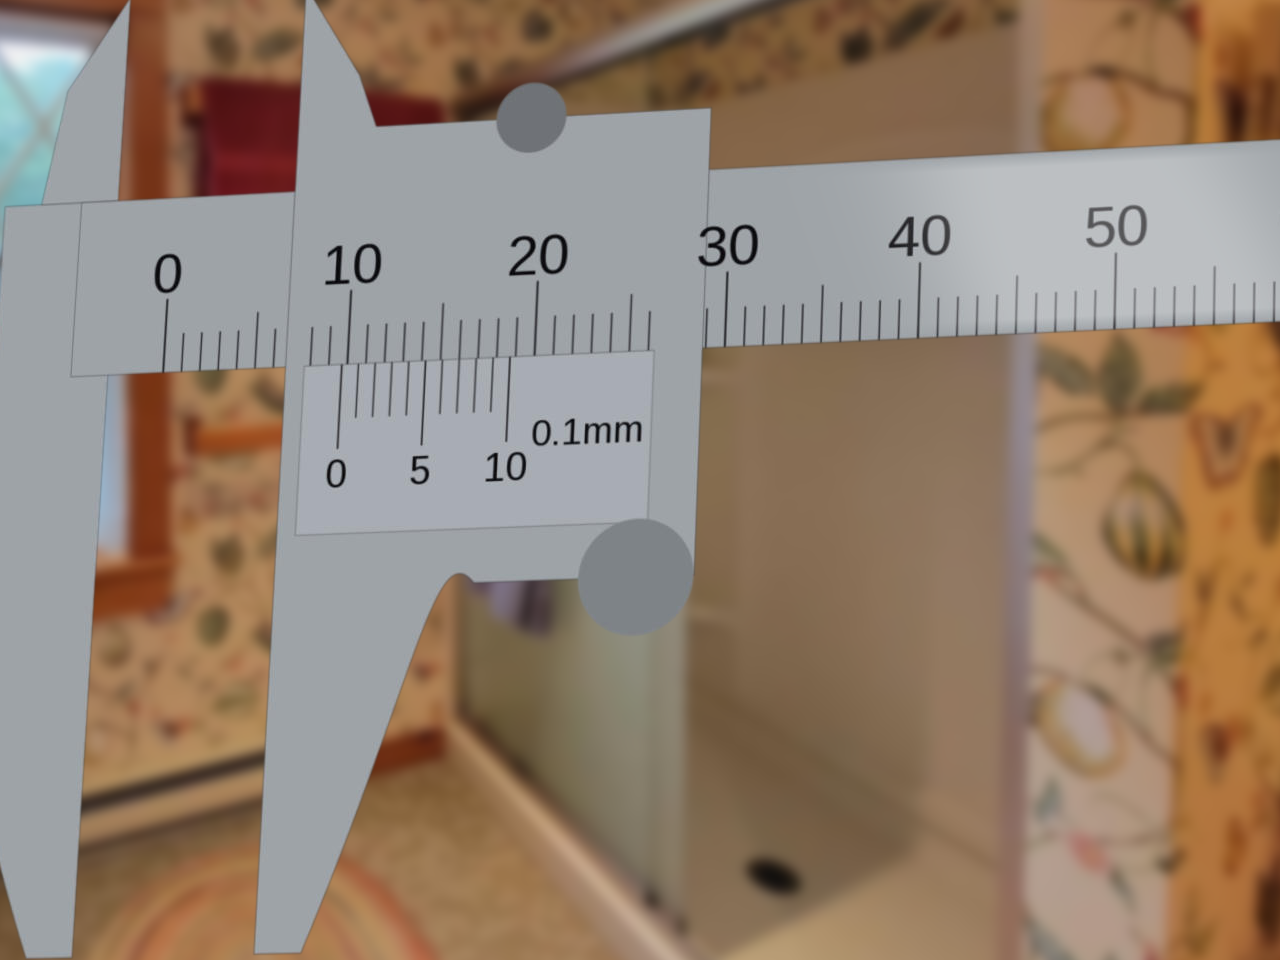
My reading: 9.7mm
